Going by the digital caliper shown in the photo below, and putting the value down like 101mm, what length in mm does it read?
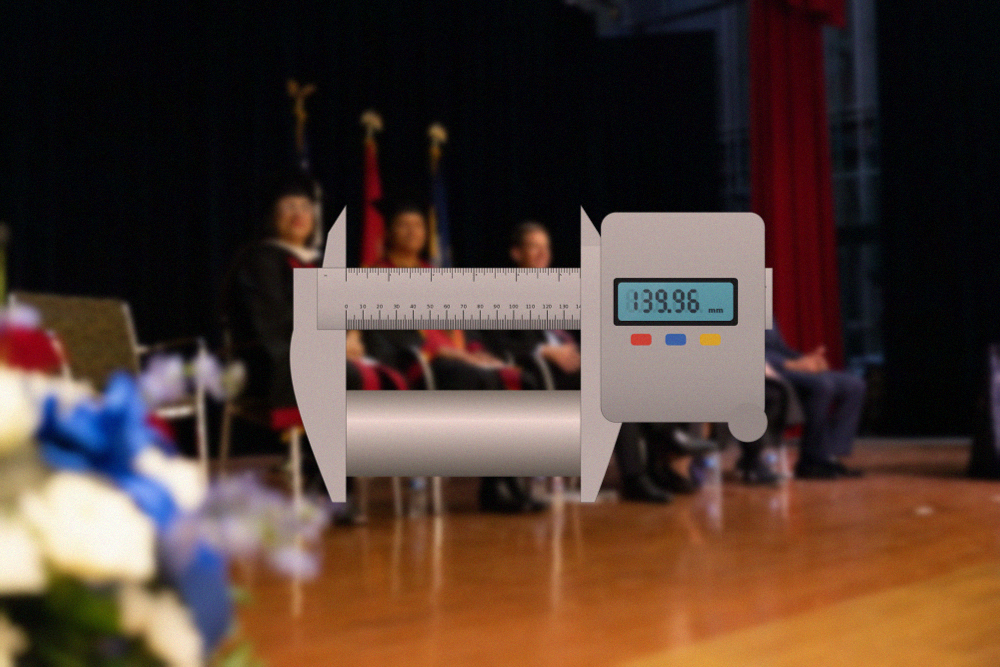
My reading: 139.96mm
